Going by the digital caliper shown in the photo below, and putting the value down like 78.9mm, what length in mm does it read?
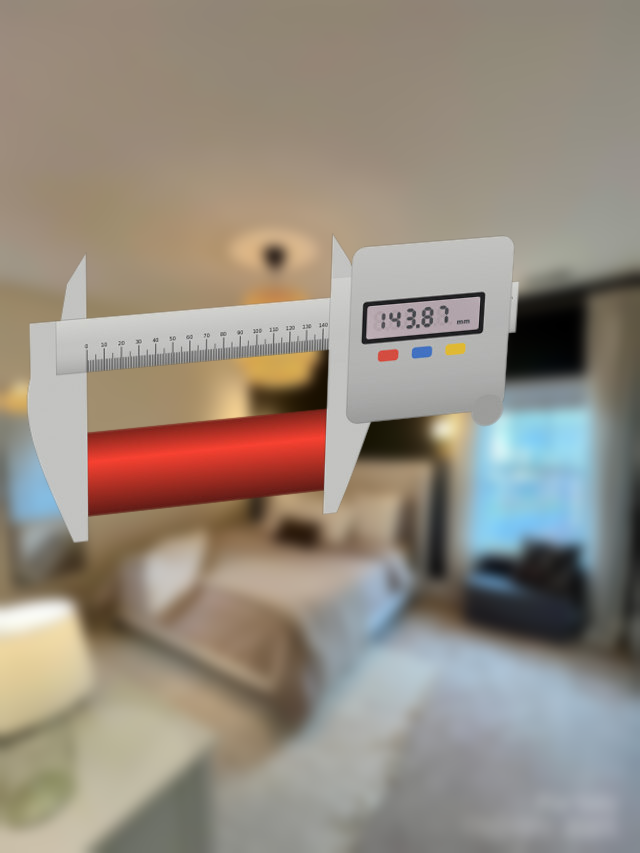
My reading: 143.87mm
